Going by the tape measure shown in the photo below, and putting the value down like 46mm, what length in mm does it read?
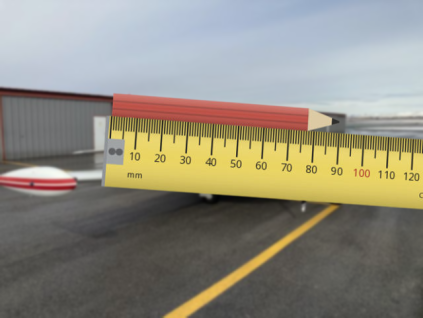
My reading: 90mm
